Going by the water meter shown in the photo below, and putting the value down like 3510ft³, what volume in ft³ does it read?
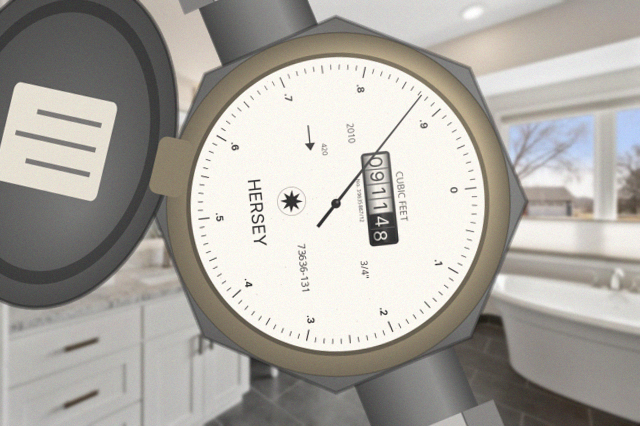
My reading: 91147.87ft³
